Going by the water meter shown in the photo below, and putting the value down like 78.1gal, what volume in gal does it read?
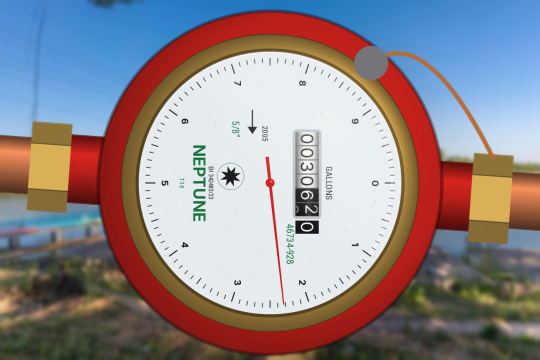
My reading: 30622.3gal
